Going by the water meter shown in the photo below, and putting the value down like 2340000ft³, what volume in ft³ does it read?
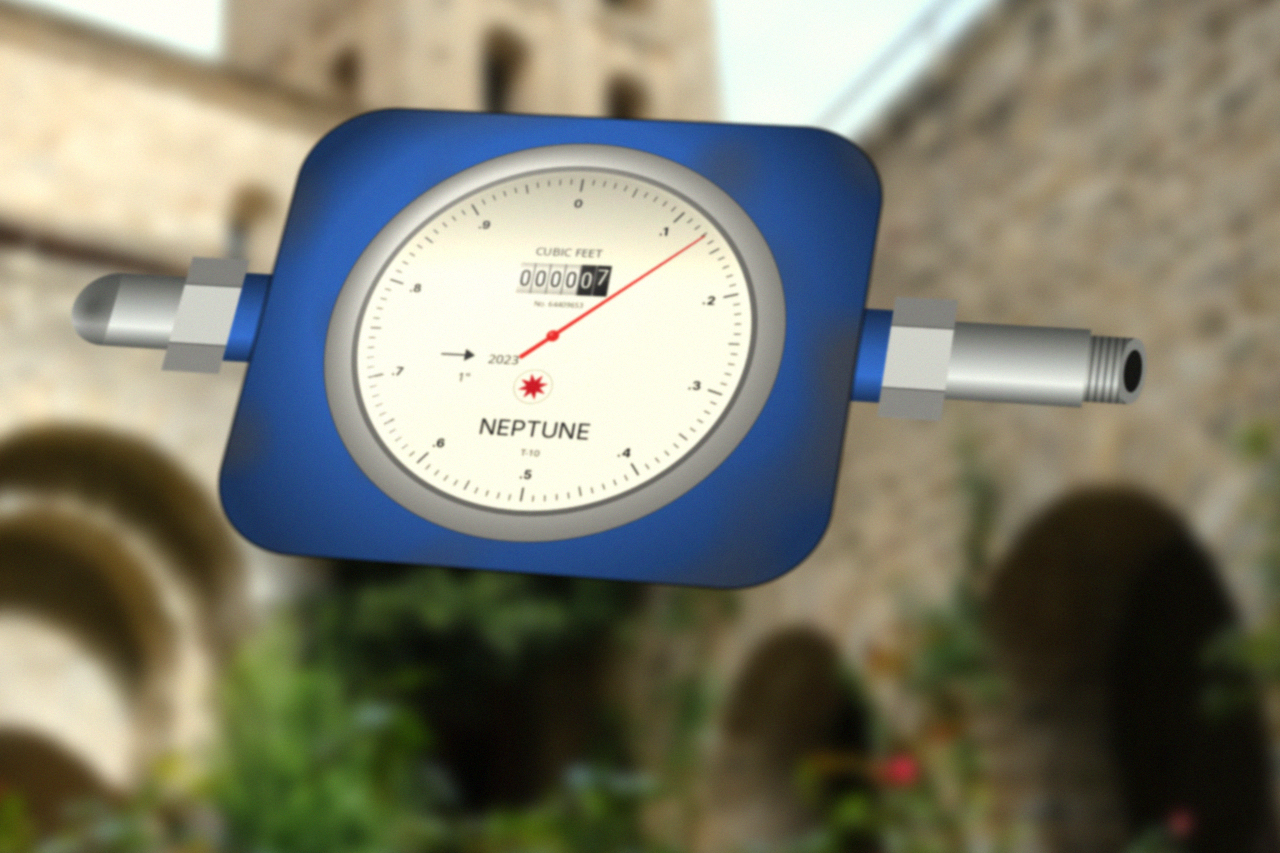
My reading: 7.13ft³
